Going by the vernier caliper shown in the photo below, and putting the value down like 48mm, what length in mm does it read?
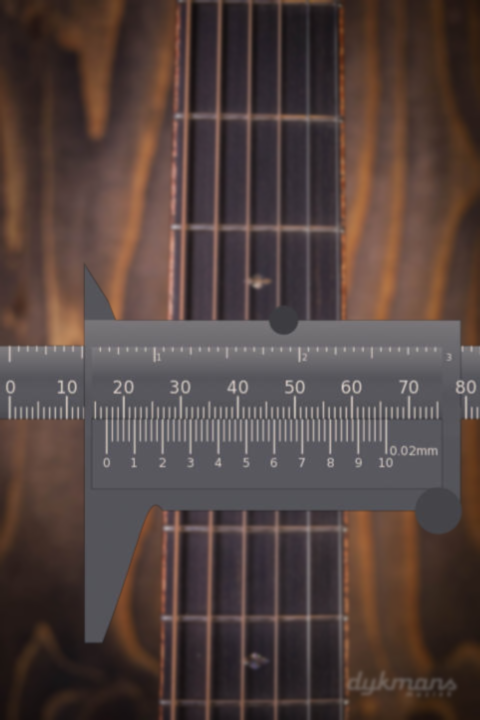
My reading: 17.0mm
